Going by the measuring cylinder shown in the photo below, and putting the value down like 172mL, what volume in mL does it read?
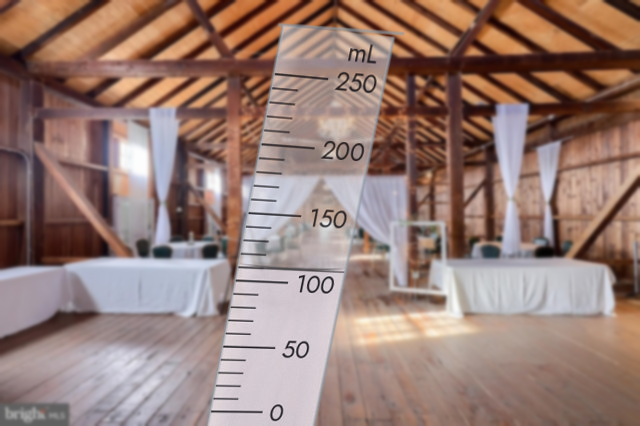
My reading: 110mL
